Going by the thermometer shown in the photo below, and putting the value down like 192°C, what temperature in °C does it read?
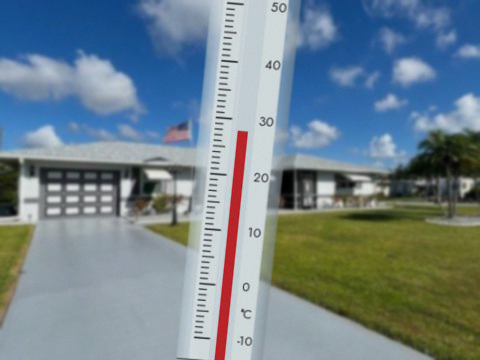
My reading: 28°C
